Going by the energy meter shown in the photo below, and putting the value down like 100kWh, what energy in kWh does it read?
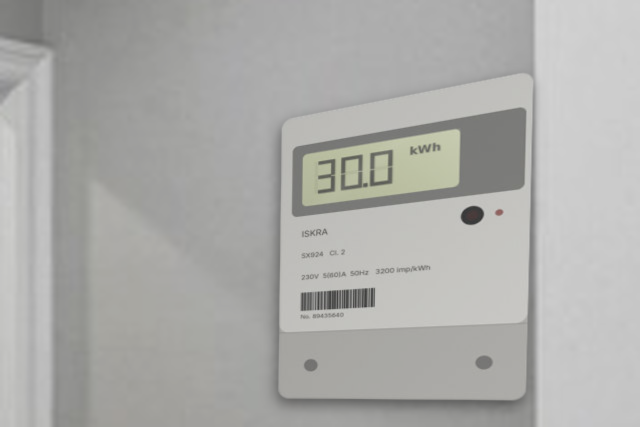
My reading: 30.0kWh
